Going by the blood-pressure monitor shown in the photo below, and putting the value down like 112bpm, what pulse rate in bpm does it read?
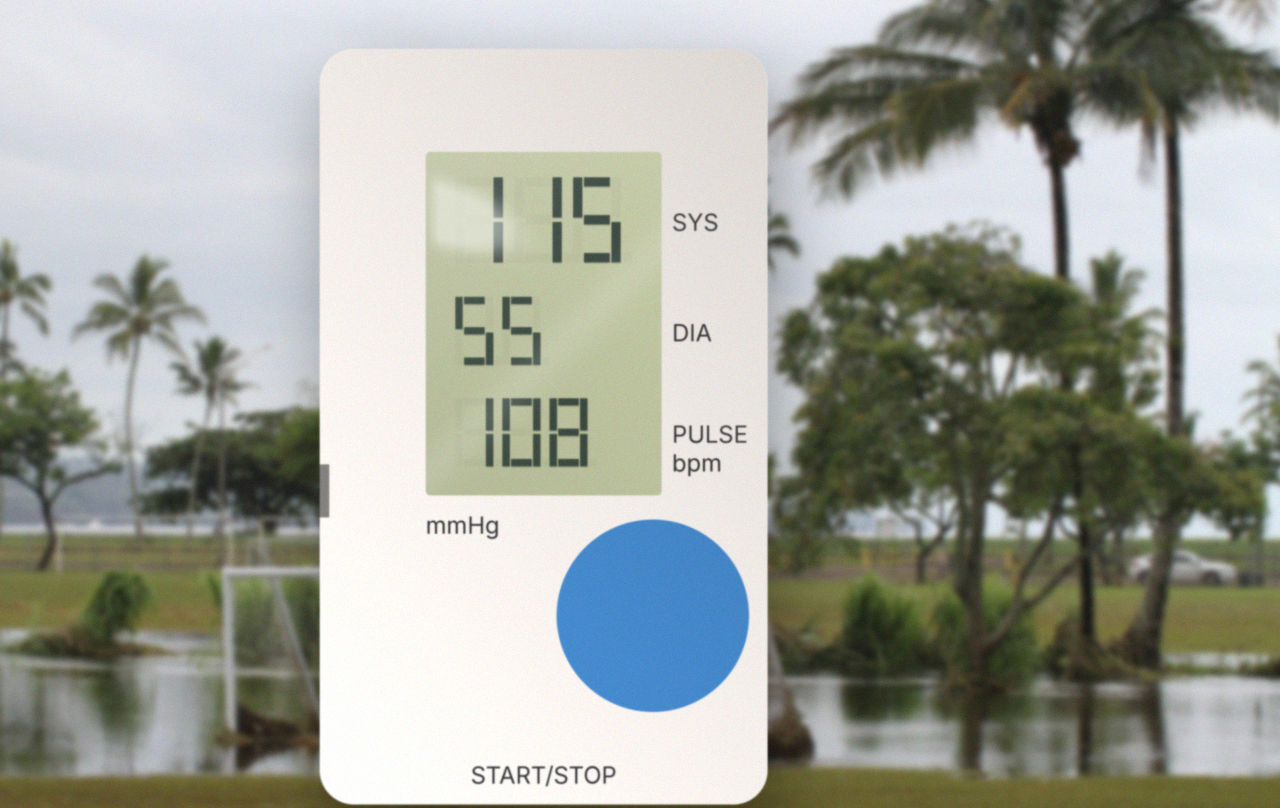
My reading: 108bpm
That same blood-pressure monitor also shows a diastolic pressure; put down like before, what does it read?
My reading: 55mmHg
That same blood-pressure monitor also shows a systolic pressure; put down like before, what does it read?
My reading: 115mmHg
